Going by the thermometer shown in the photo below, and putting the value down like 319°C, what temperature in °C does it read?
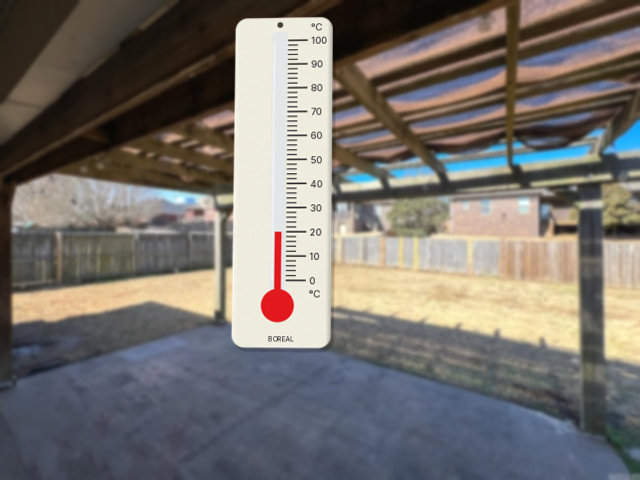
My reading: 20°C
